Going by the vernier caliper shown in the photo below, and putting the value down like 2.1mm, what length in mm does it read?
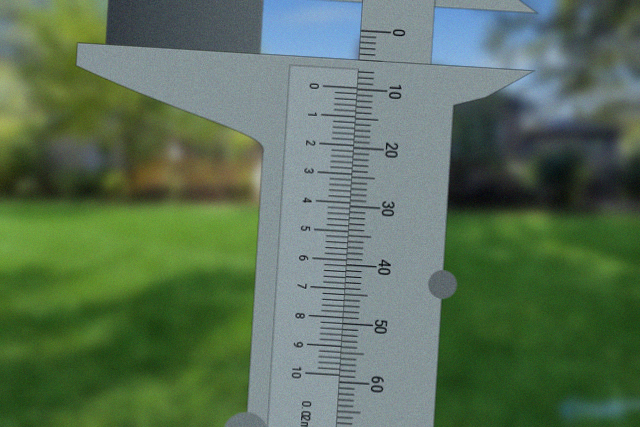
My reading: 9.8mm
